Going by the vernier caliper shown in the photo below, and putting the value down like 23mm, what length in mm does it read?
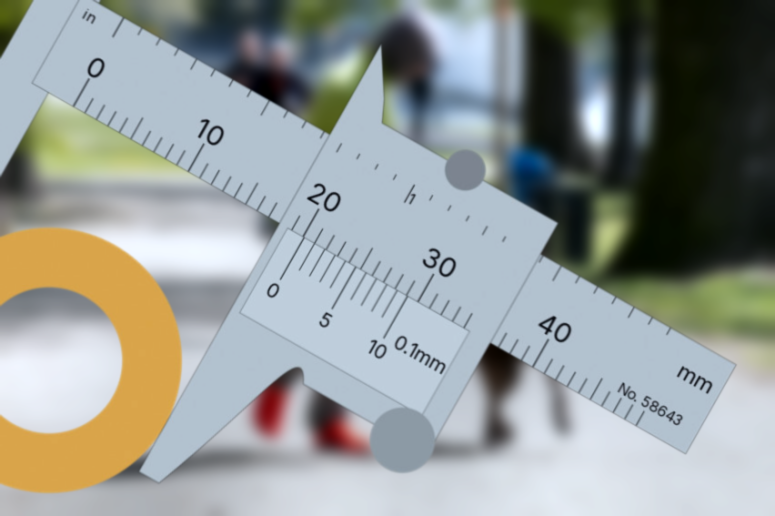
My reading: 20.1mm
